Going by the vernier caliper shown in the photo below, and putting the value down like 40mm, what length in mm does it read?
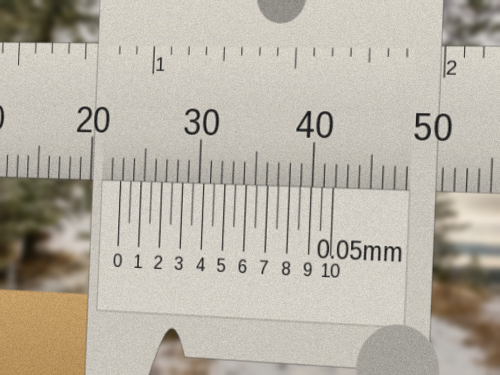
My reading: 22.8mm
